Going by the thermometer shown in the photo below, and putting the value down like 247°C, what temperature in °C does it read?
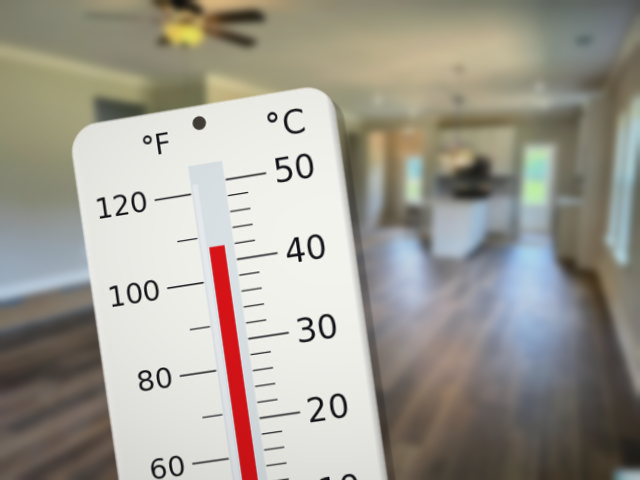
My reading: 42°C
